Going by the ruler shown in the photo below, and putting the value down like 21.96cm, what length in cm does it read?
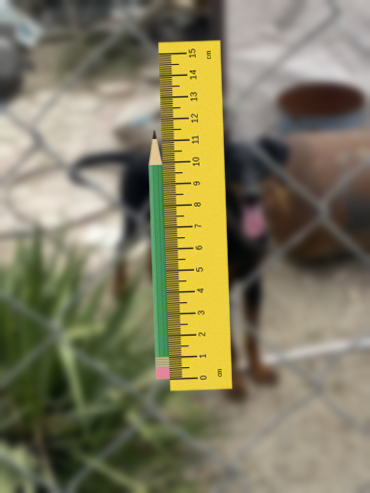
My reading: 11.5cm
